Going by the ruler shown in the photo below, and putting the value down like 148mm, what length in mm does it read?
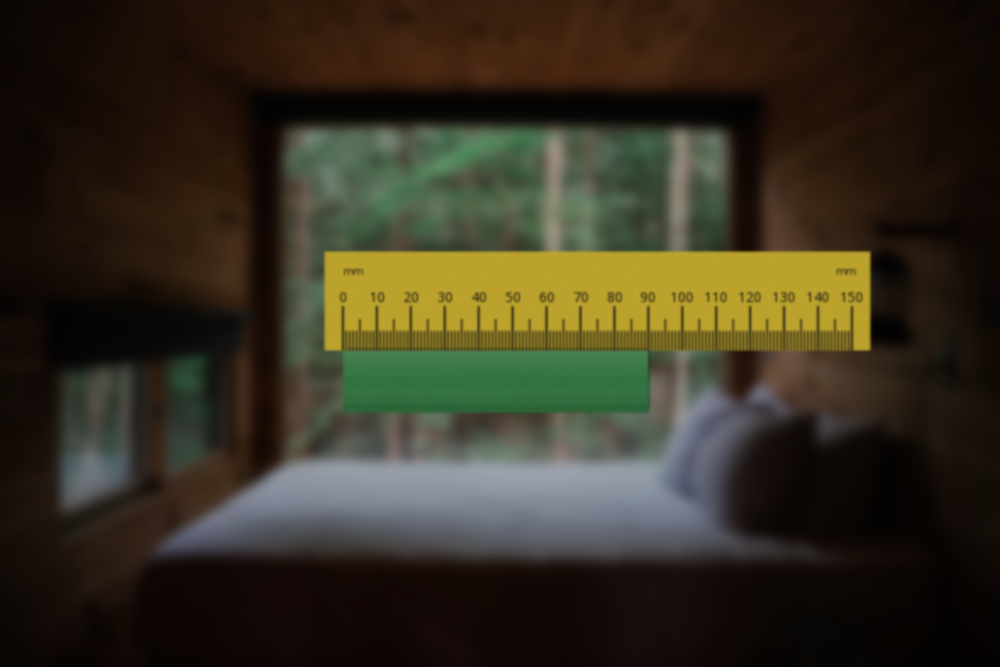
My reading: 90mm
